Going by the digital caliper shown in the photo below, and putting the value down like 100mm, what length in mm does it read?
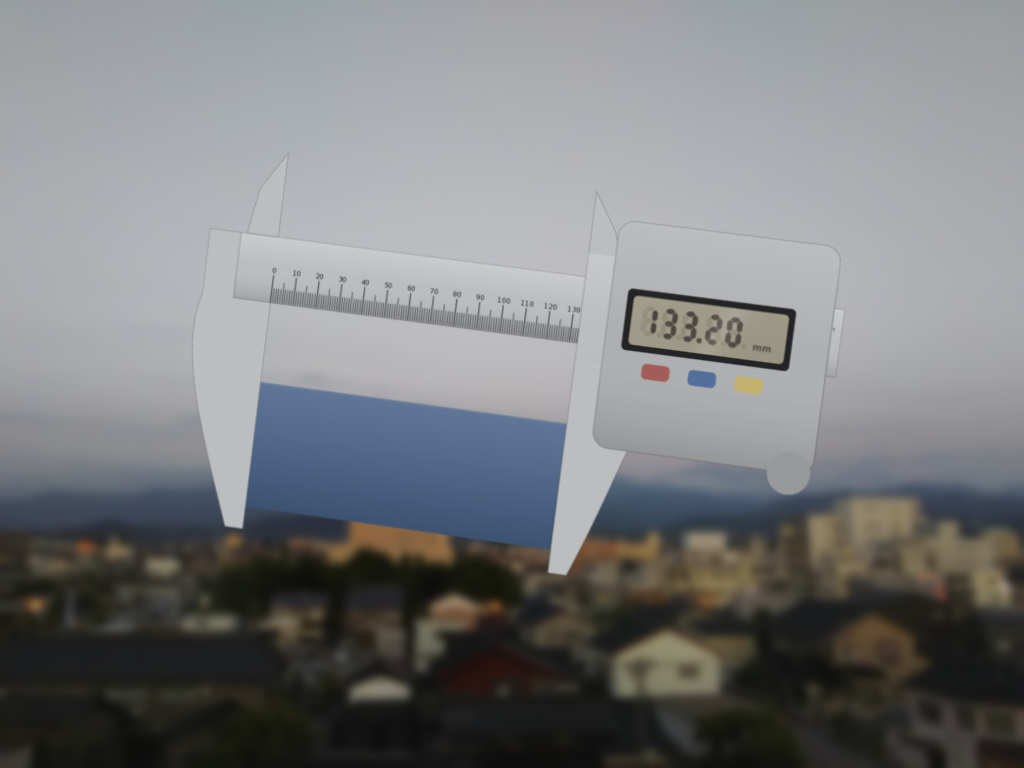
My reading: 133.20mm
